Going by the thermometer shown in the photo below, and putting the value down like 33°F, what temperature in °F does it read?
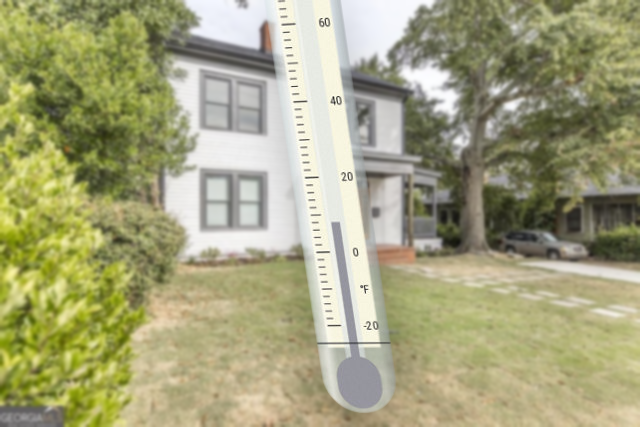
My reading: 8°F
